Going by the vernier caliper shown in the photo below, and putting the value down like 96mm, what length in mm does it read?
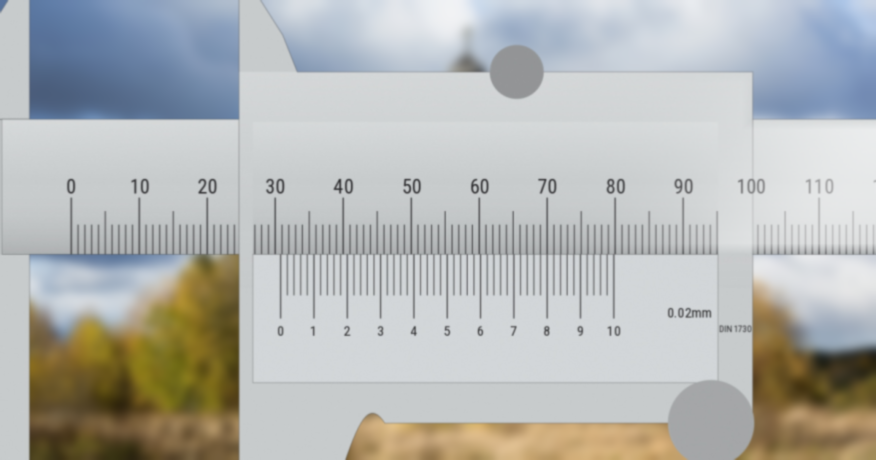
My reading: 30.8mm
